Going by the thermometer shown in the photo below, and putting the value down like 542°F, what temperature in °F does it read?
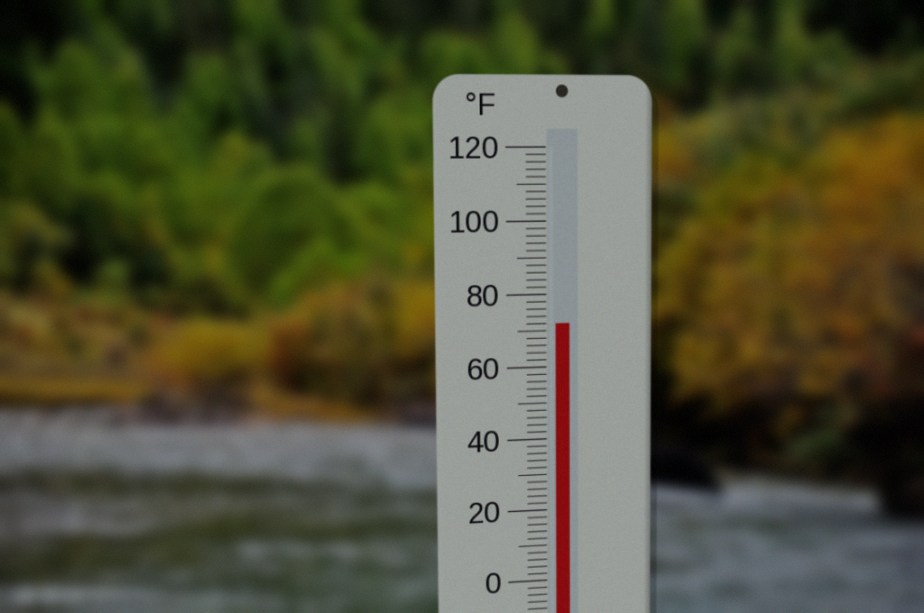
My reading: 72°F
